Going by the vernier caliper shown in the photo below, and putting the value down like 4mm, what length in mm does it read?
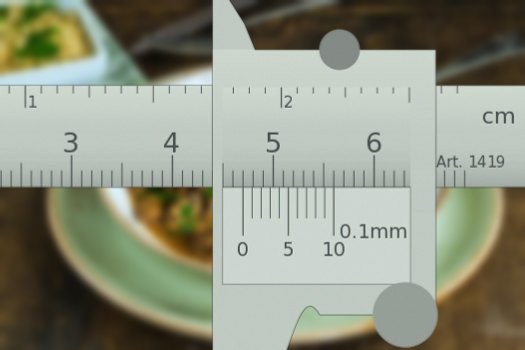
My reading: 47.0mm
